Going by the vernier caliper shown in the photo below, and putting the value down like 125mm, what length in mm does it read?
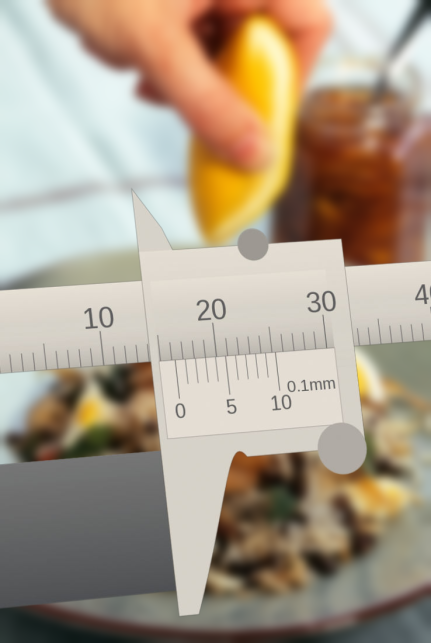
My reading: 16.3mm
